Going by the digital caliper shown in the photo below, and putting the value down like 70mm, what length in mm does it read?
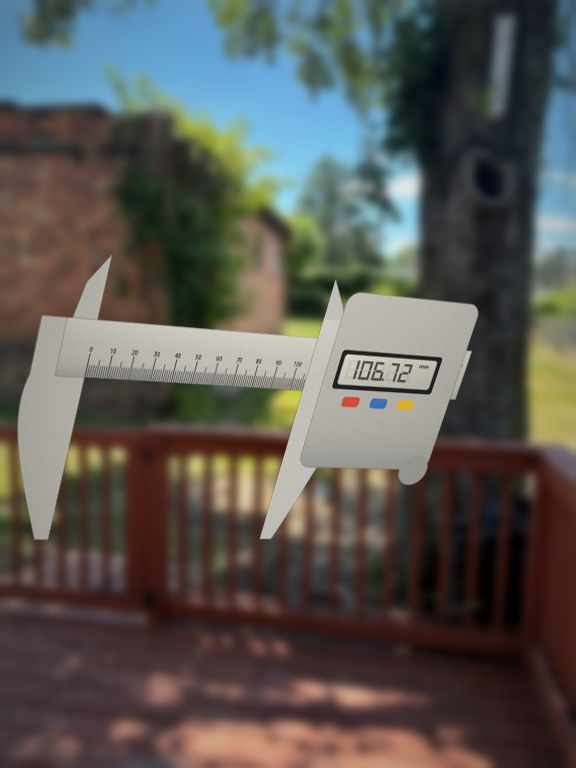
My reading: 106.72mm
